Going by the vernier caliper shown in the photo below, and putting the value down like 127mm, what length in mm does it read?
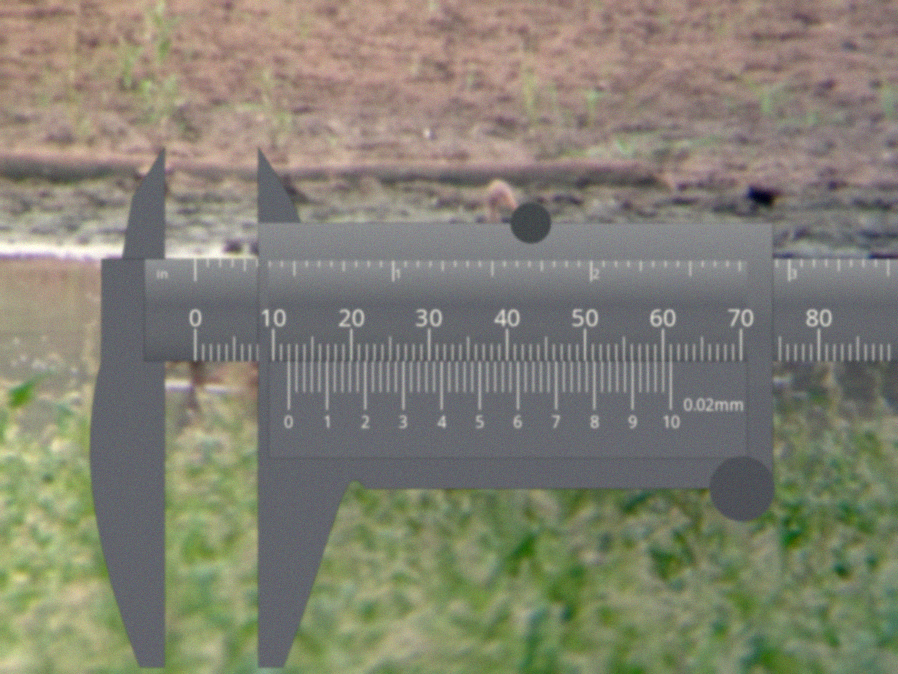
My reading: 12.0mm
